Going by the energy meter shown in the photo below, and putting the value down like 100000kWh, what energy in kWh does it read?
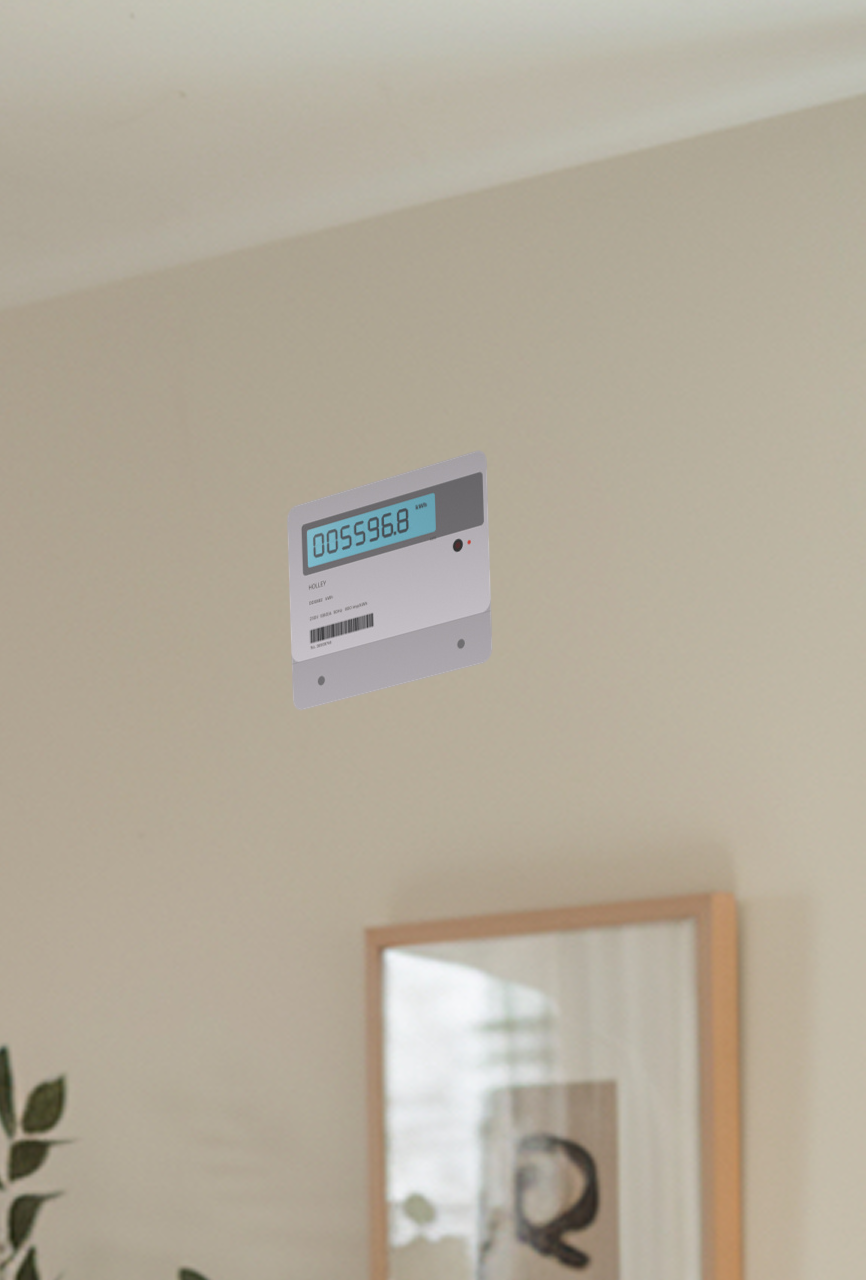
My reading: 5596.8kWh
